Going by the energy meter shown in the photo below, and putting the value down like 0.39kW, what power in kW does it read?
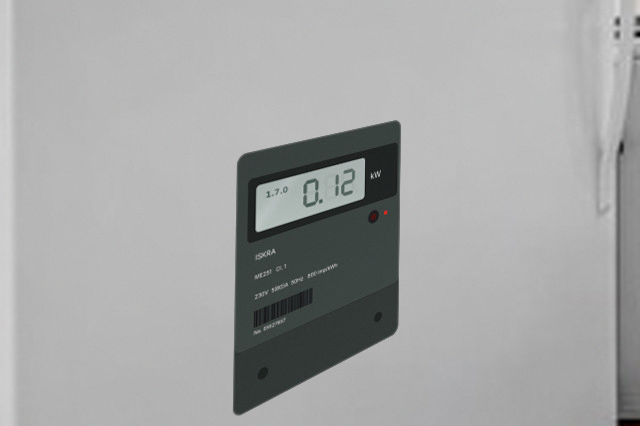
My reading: 0.12kW
